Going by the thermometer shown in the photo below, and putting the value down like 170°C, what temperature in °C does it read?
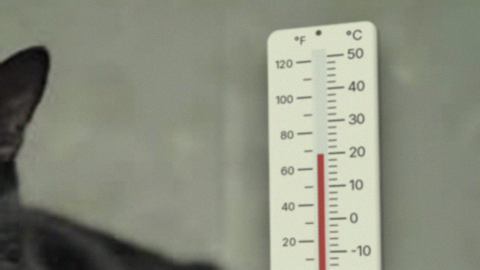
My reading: 20°C
